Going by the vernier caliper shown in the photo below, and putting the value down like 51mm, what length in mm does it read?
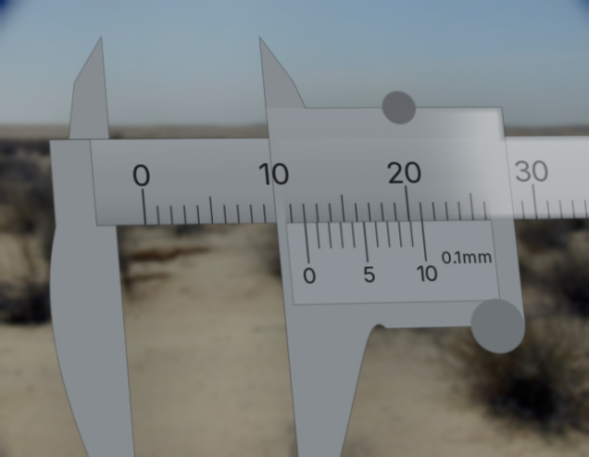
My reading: 12.0mm
